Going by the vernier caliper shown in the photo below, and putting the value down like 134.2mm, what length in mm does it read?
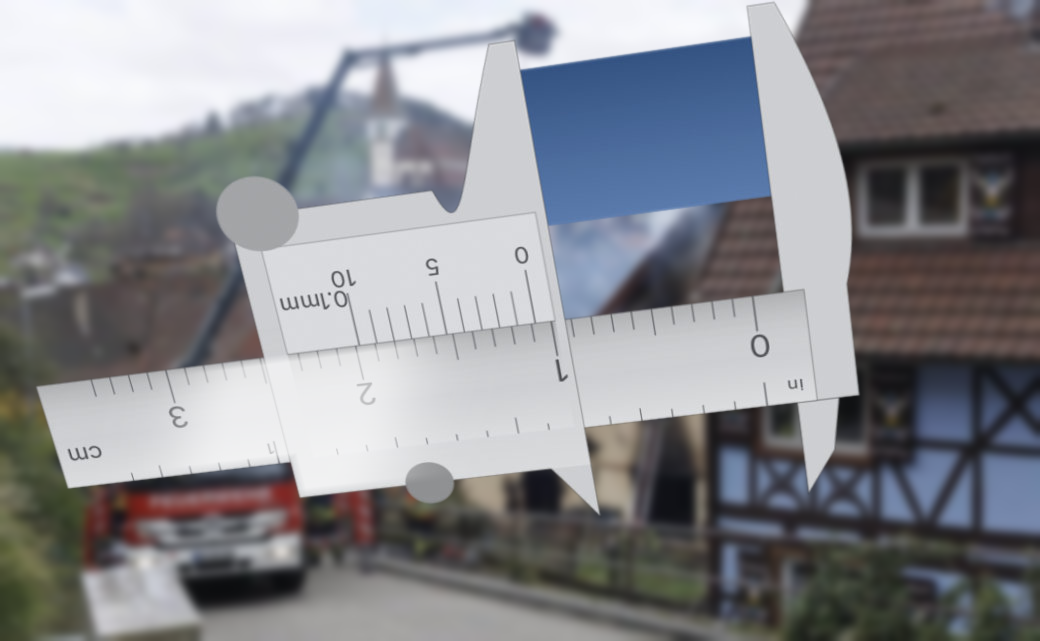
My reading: 10.8mm
